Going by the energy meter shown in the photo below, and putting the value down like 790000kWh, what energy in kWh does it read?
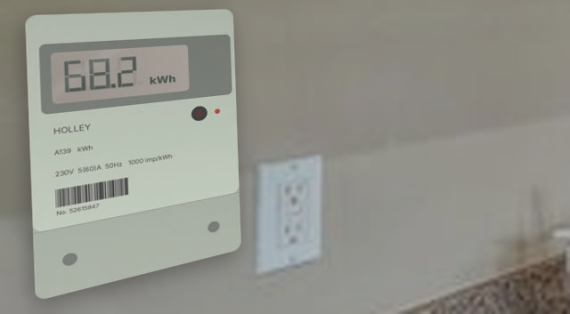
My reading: 68.2kWh
